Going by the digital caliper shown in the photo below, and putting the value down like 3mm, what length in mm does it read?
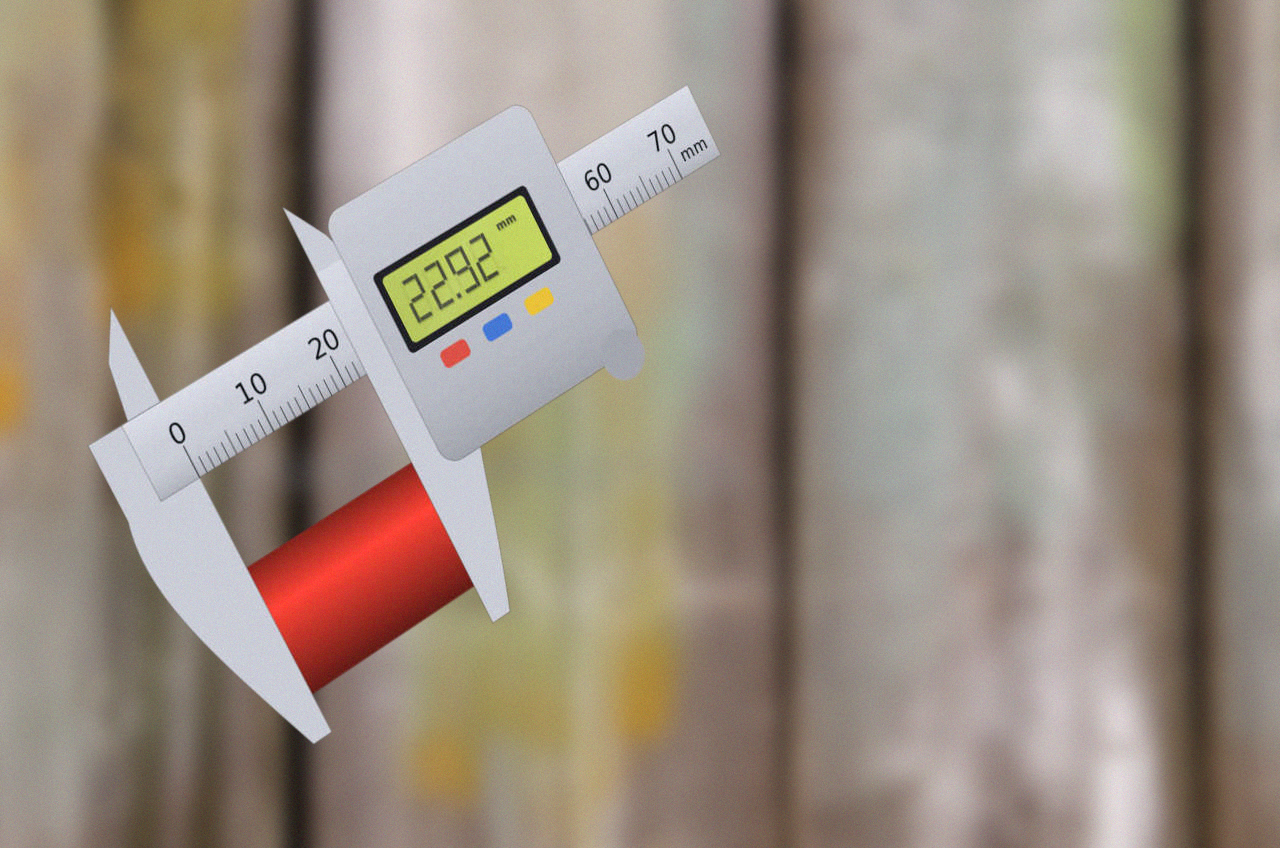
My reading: 22.92mm
